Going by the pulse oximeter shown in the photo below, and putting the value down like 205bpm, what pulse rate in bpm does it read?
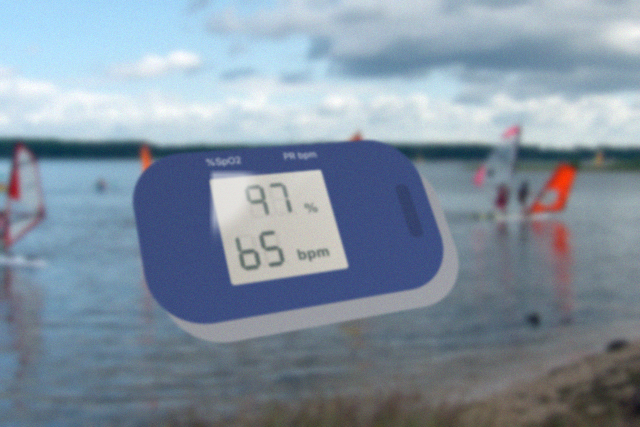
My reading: 65bpm
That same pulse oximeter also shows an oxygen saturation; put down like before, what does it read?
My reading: 97%
